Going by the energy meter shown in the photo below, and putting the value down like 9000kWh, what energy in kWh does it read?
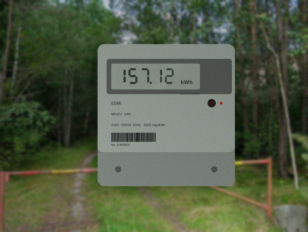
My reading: 157.12kWh
